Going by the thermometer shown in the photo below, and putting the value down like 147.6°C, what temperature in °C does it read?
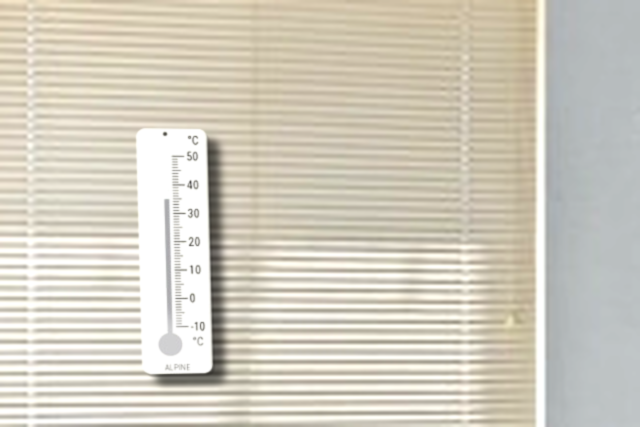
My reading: 35°C
